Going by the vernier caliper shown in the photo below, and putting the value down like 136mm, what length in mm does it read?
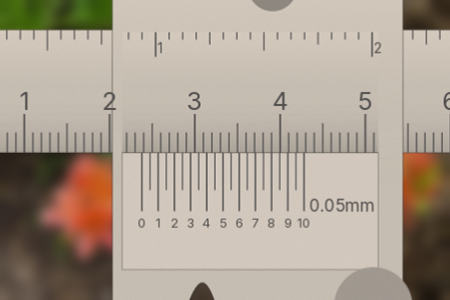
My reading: 23.8mm
